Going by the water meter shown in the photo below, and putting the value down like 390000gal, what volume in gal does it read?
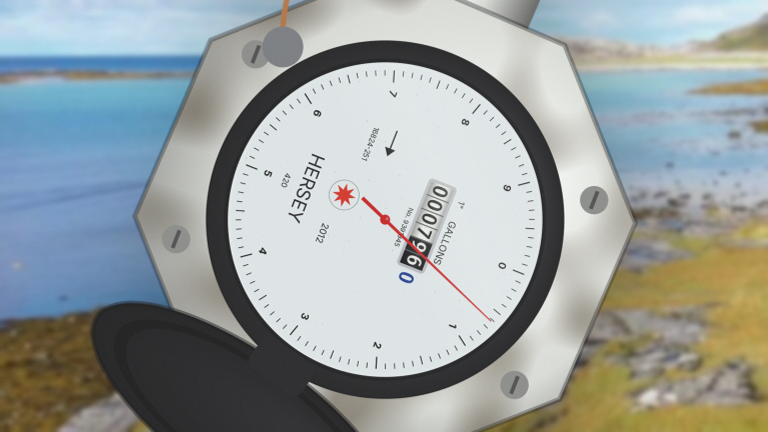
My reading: 7960.6gal
